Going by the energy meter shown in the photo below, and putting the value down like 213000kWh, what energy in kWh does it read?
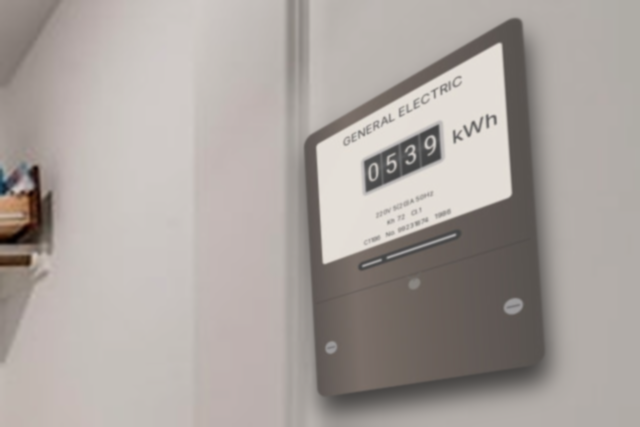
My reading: 539kWh
